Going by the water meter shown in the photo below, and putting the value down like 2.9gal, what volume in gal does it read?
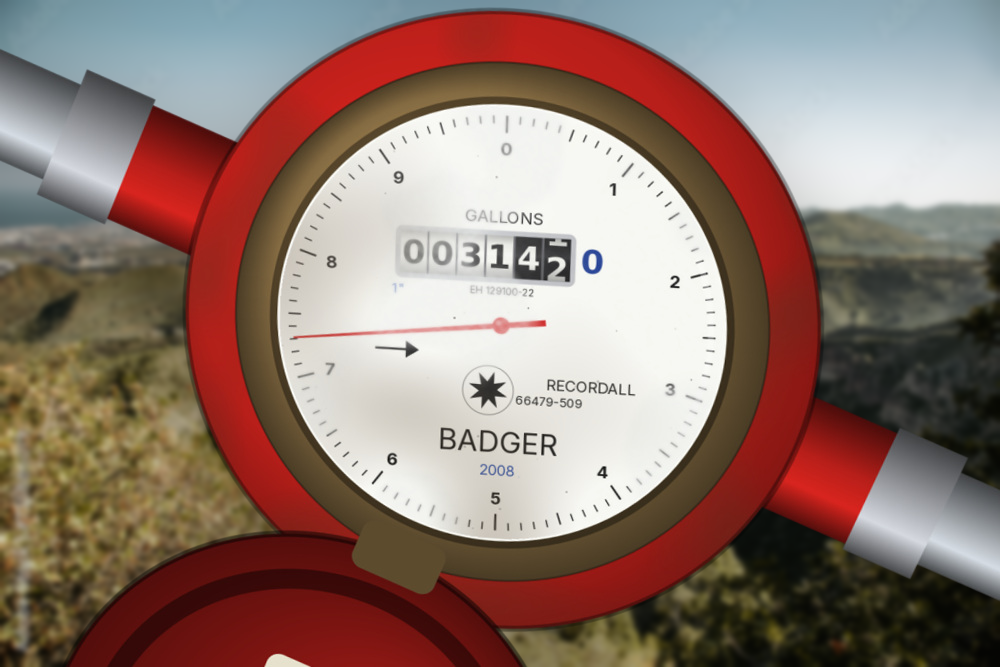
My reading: 31417.3gal
